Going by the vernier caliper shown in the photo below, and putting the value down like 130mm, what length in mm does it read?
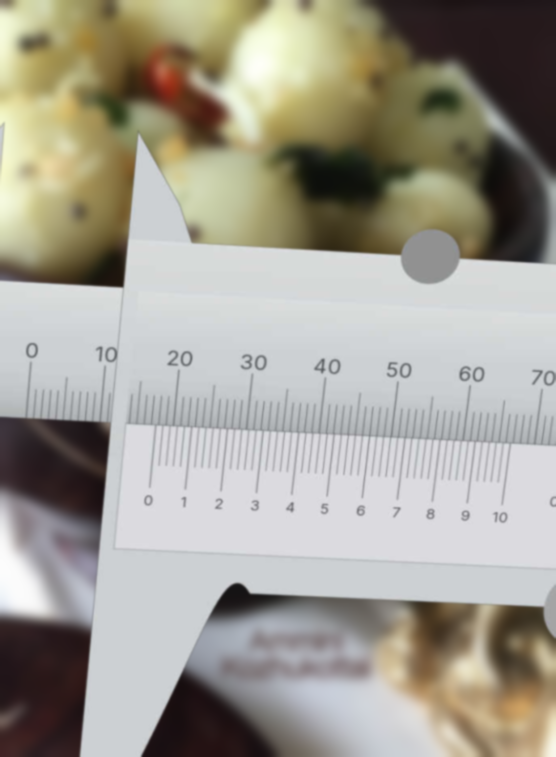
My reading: 17.6mm
